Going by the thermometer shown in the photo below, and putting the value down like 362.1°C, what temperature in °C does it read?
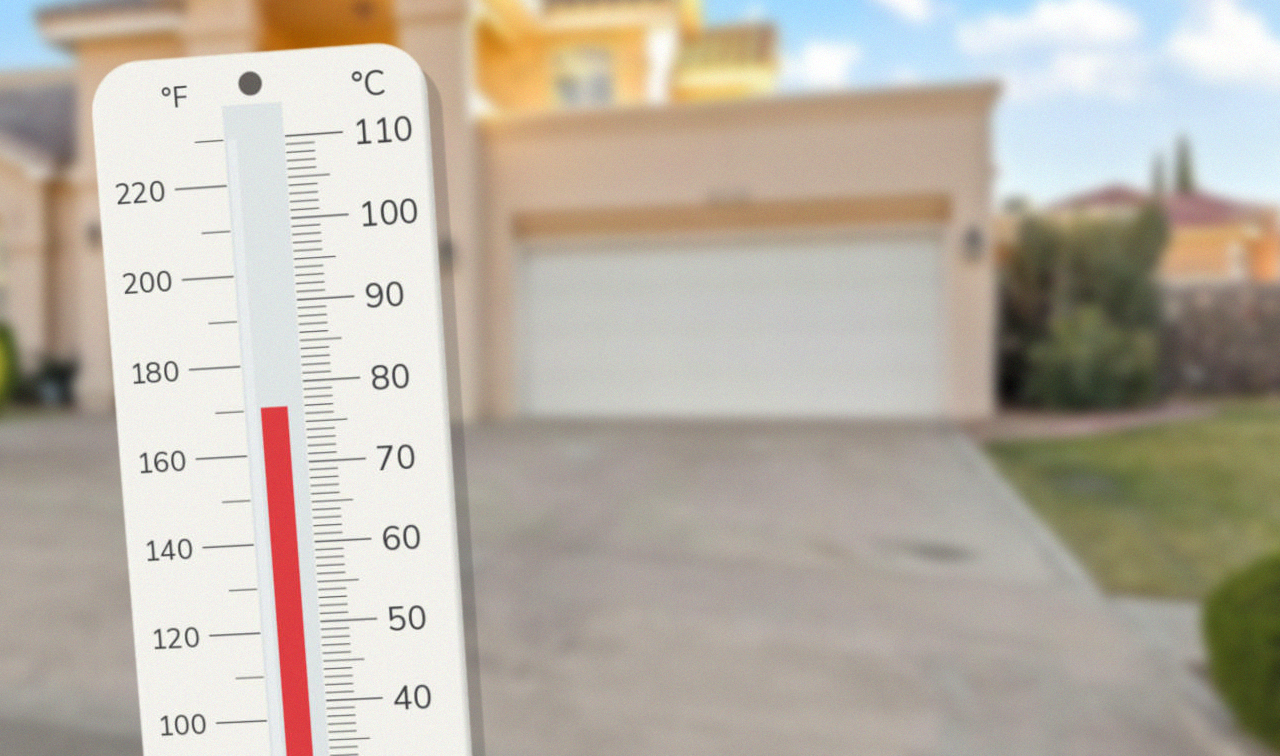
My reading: 77°C
